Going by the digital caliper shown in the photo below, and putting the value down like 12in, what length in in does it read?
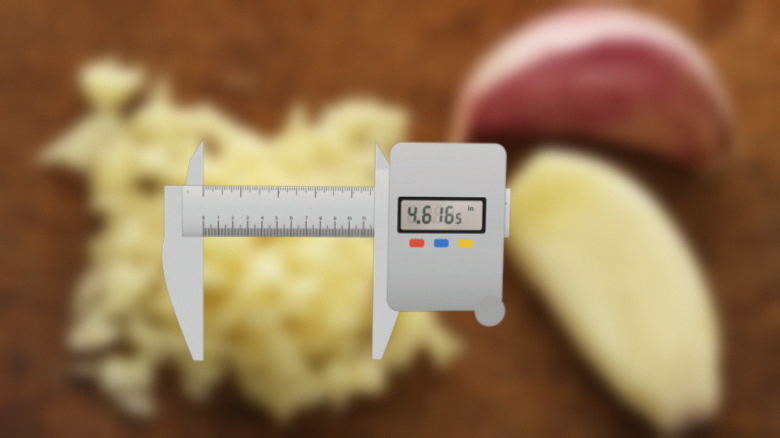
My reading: 4.6165in
